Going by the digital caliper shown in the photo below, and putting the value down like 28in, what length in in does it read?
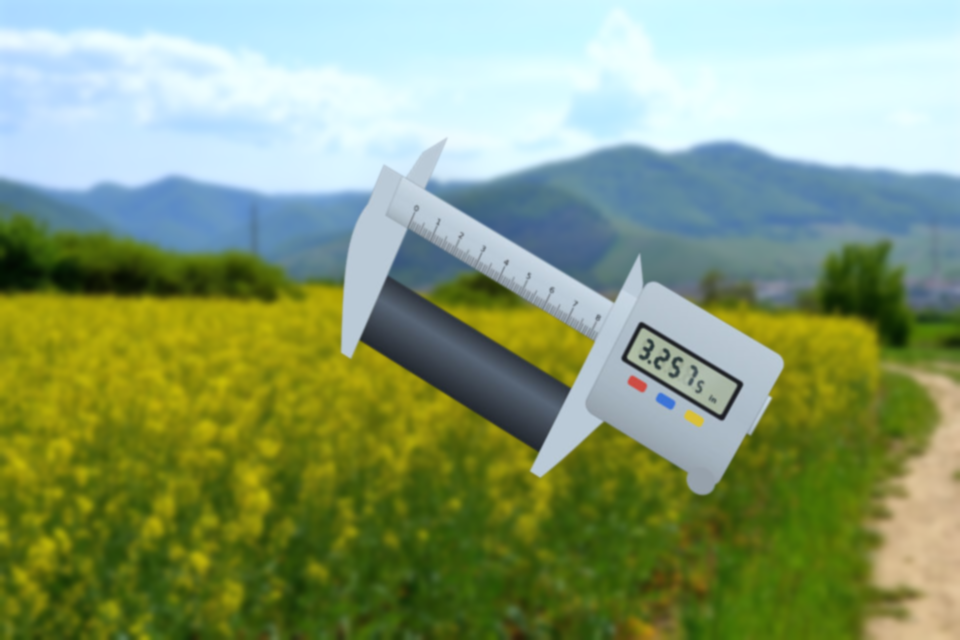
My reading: 3.2575in
